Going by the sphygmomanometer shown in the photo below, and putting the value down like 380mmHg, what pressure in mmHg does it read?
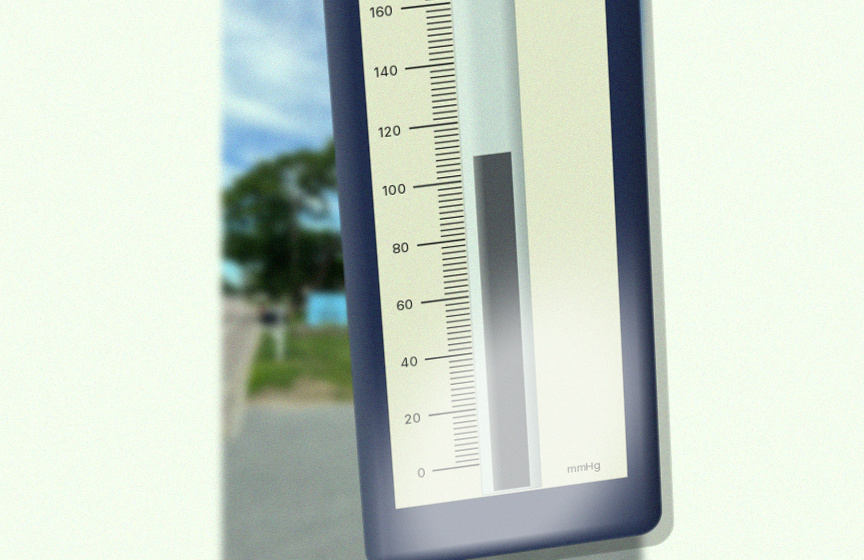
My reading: 108mmHg
